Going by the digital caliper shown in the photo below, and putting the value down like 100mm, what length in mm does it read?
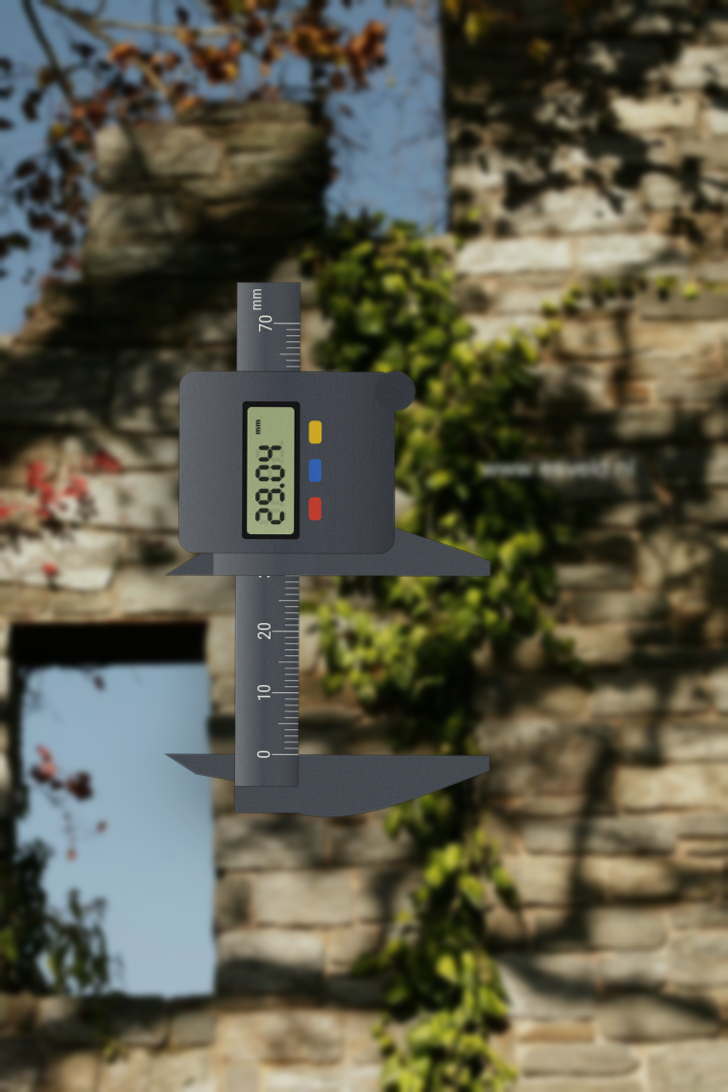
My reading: 29.04mm
